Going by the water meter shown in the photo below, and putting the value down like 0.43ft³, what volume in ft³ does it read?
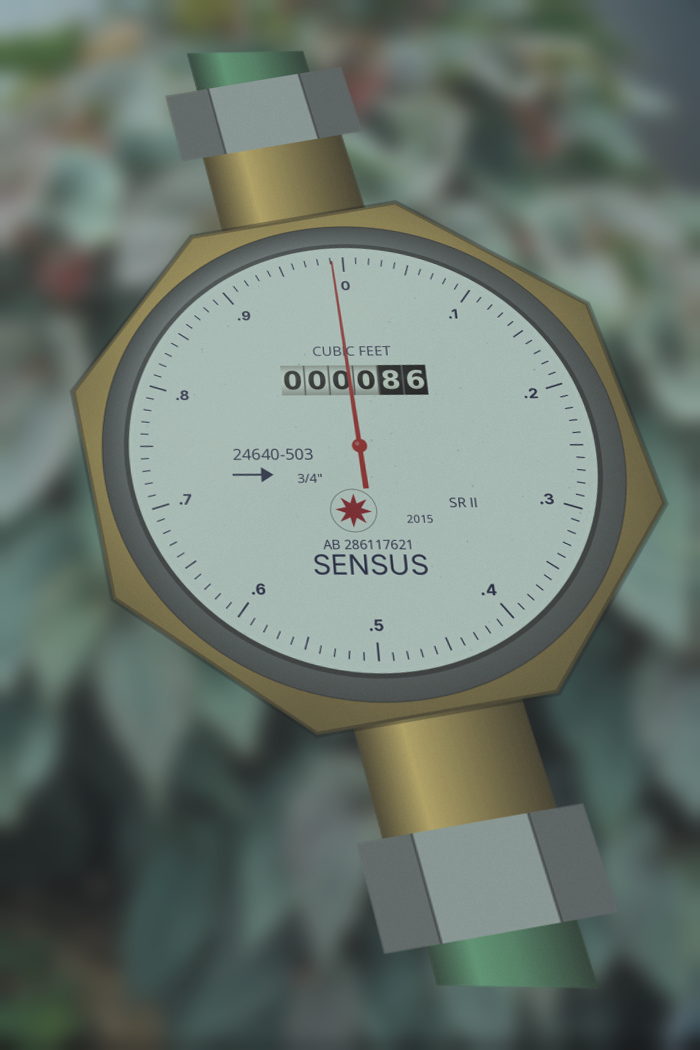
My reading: 85.99ft³
